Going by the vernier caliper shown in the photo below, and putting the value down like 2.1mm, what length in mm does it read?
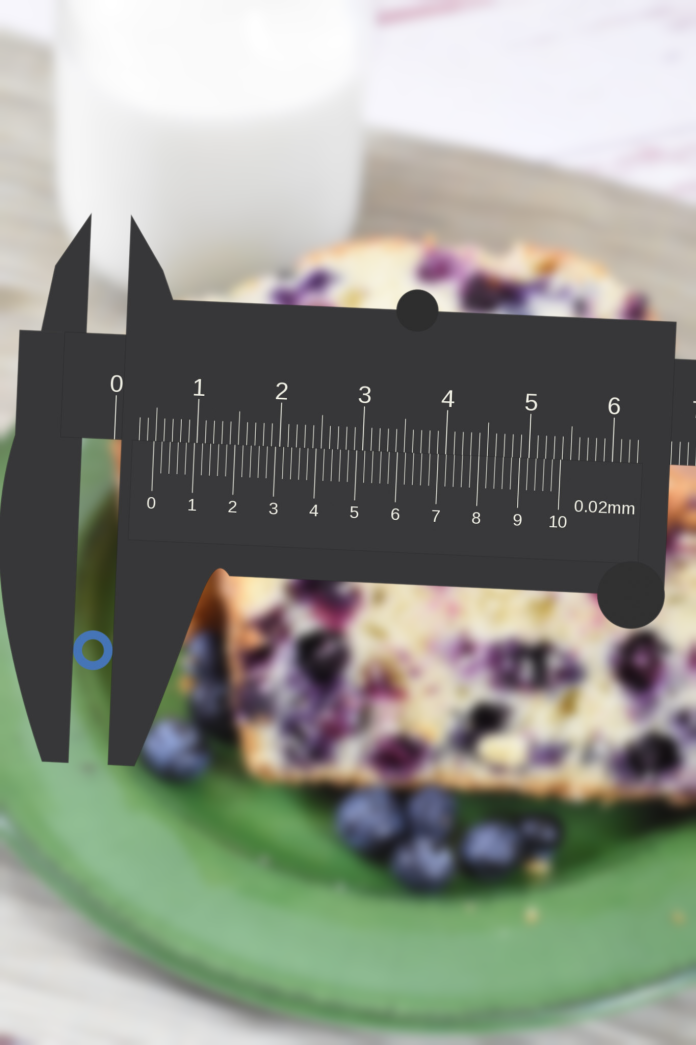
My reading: 4.8mm
